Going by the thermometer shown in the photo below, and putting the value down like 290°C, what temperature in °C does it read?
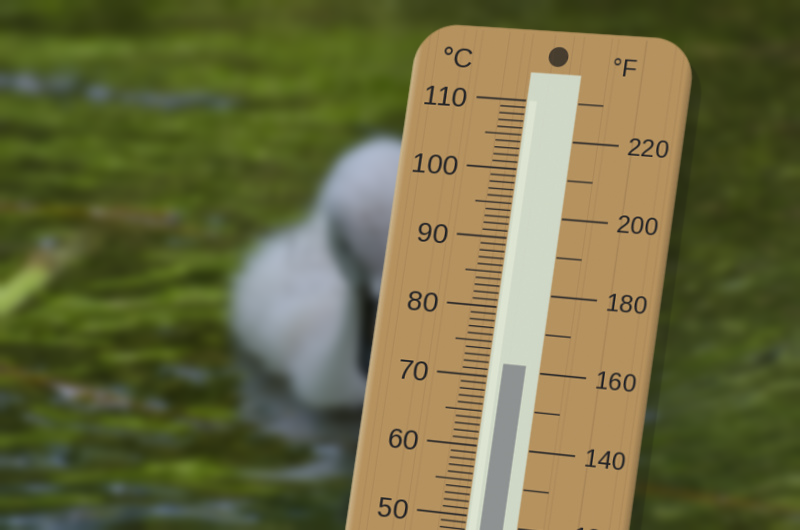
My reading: 72°C
